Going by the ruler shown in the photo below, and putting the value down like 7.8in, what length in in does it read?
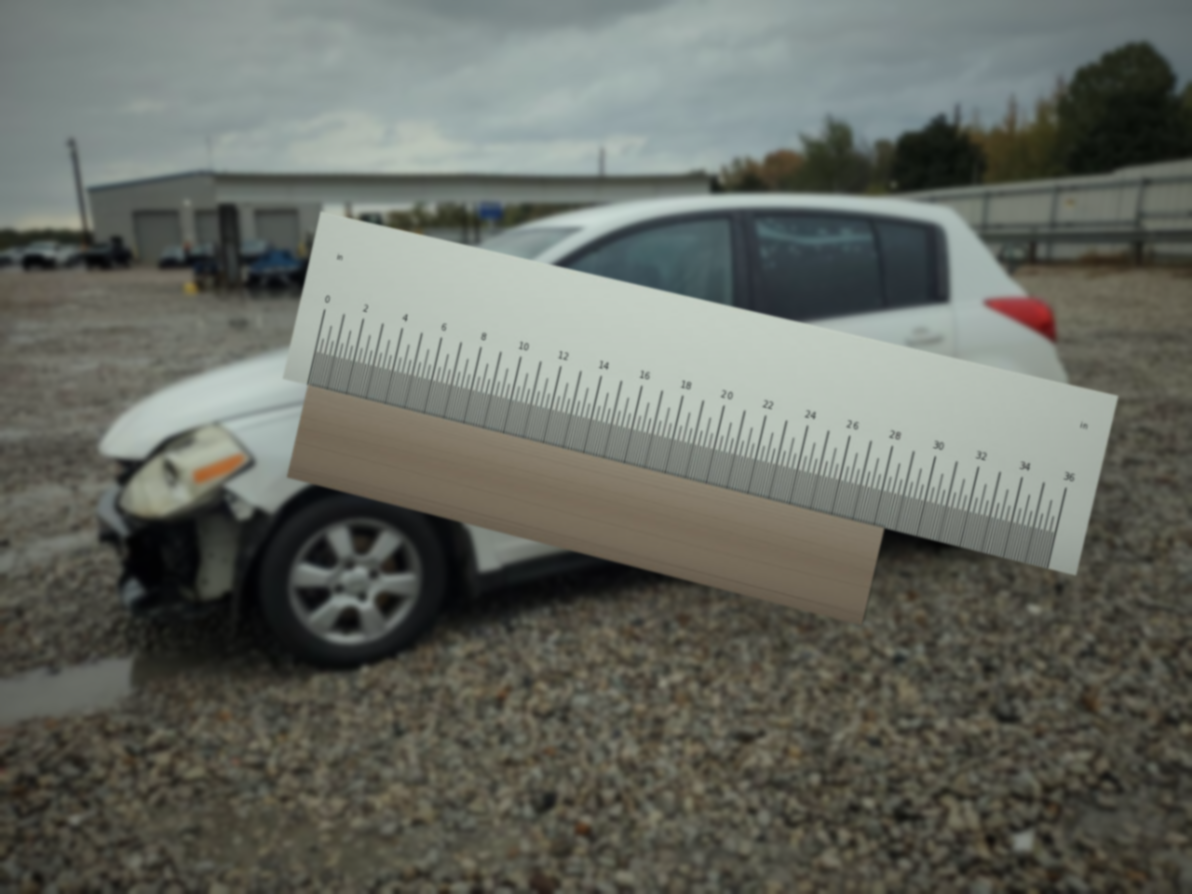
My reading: 28.5in
